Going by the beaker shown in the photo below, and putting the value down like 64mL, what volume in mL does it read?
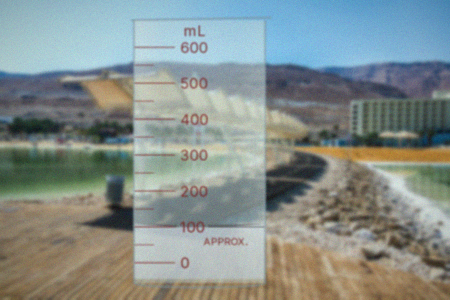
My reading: 100mL
